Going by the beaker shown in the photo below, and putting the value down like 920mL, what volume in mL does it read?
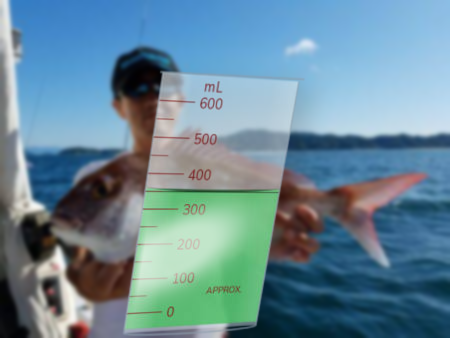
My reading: 350mL
